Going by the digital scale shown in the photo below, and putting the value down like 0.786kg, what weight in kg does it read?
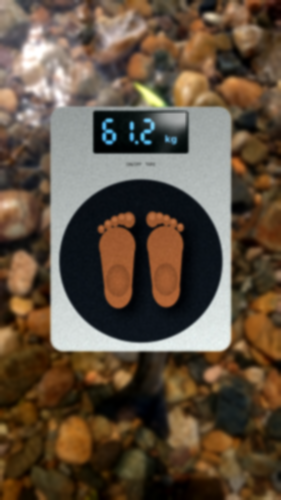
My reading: 61.2kg
